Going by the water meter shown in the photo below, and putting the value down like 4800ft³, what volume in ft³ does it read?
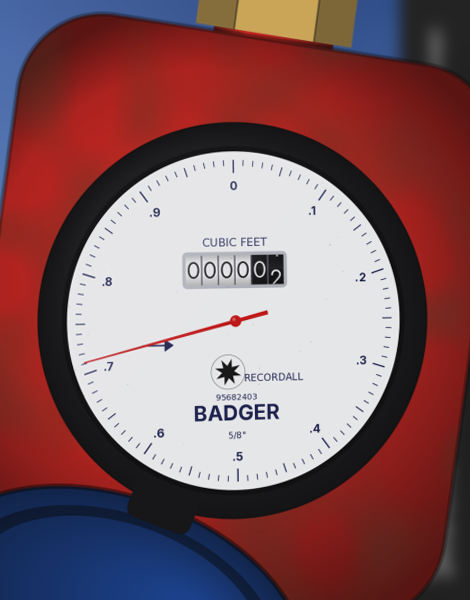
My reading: 1.71ft³
